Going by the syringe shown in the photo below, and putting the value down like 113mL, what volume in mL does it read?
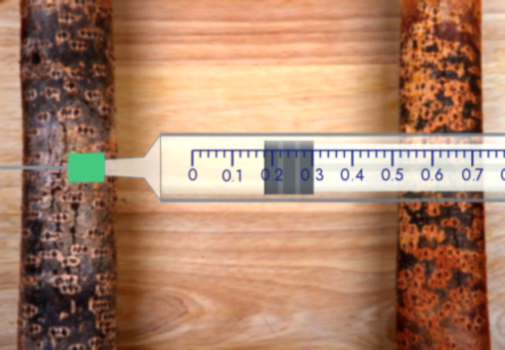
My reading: 0.18mL
